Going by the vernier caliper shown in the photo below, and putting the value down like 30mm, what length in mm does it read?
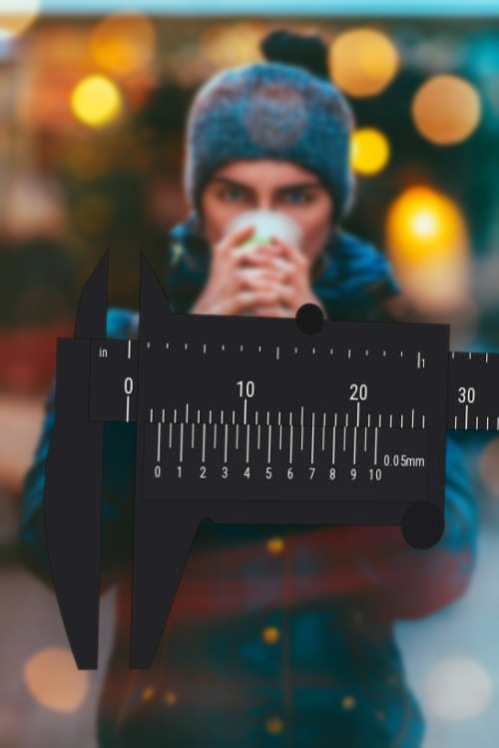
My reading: 2.7mm
